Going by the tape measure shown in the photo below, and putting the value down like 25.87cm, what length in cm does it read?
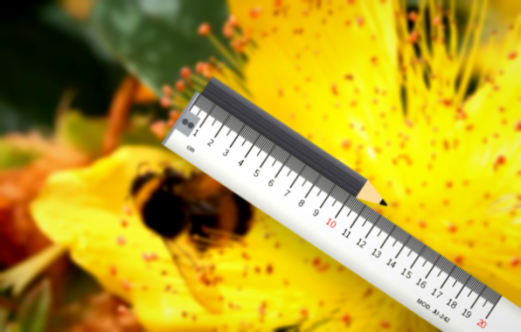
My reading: 12cm
